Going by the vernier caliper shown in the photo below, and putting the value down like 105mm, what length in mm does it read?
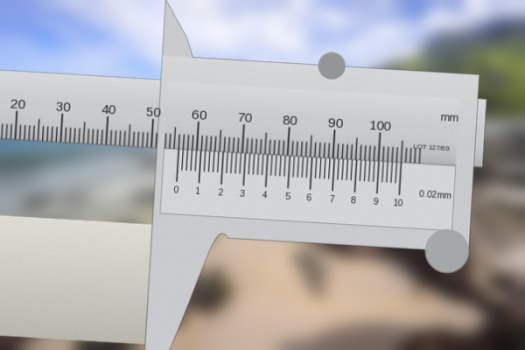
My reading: 56.0mm
